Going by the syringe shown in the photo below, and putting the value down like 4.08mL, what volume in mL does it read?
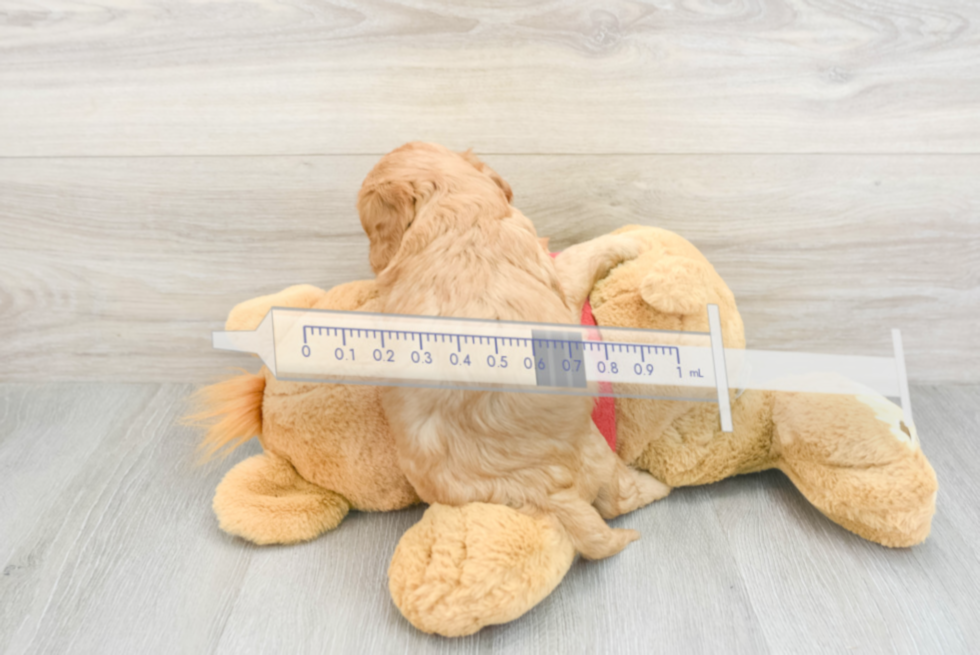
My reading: 0.6mL
